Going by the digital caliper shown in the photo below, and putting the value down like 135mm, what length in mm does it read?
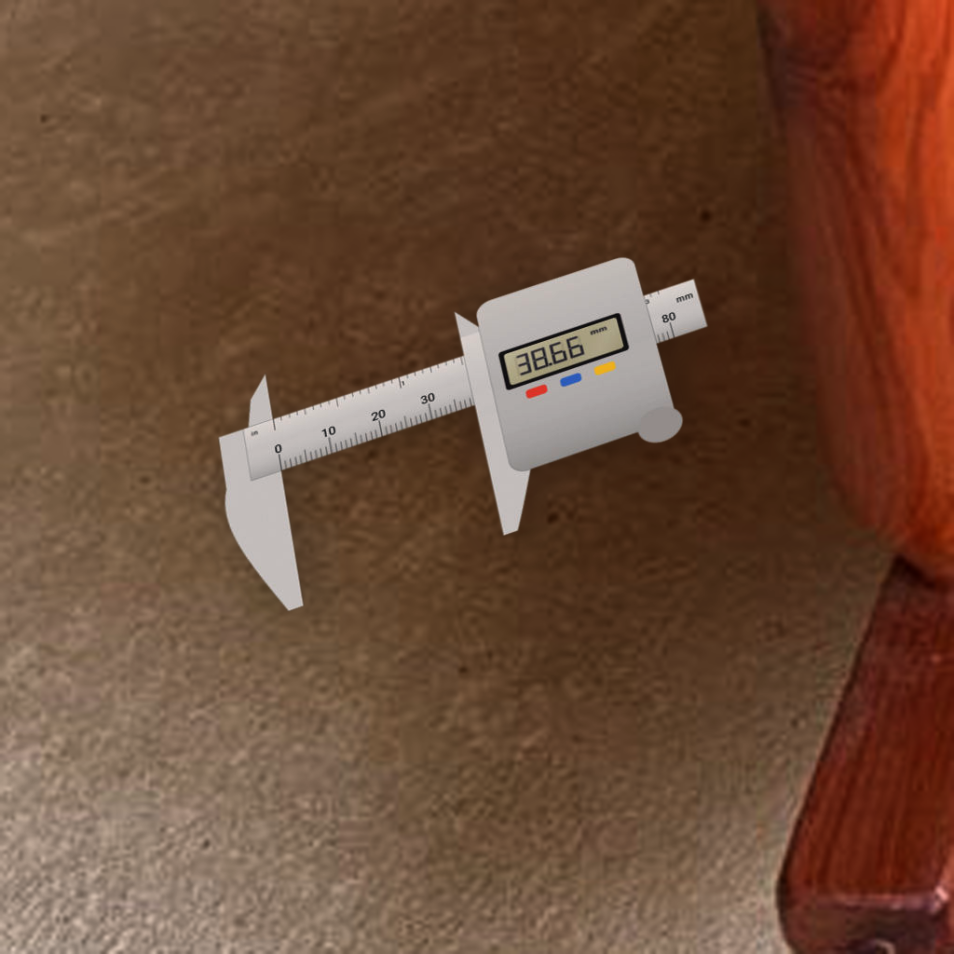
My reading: 38.66mm
